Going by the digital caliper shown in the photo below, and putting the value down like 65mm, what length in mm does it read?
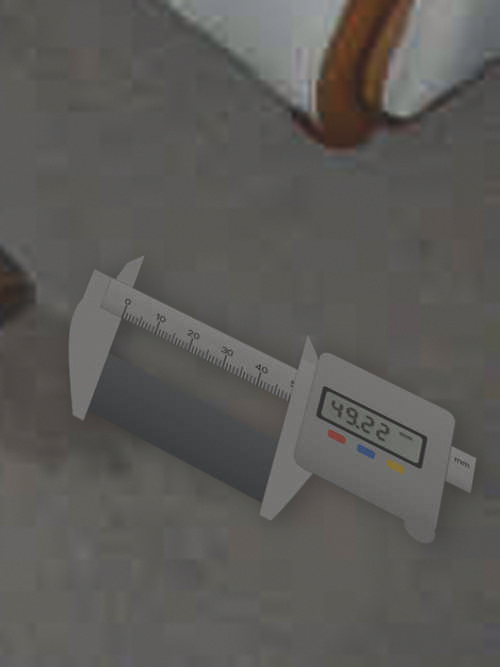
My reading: 49.22mm
